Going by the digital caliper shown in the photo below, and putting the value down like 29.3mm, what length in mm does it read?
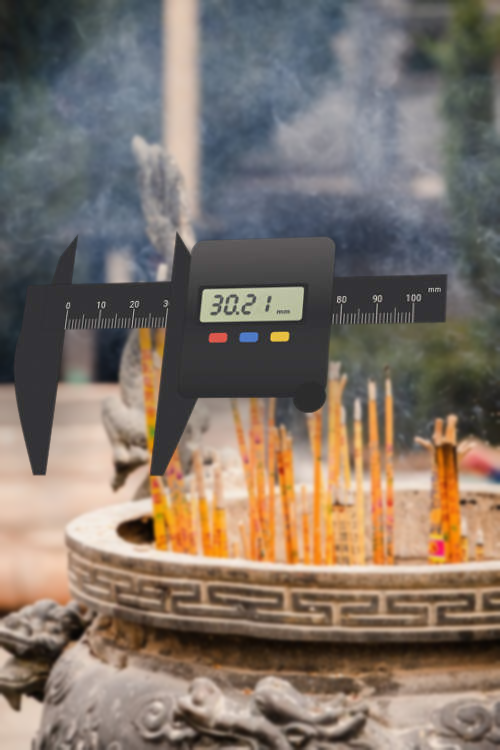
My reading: 30.21mm
